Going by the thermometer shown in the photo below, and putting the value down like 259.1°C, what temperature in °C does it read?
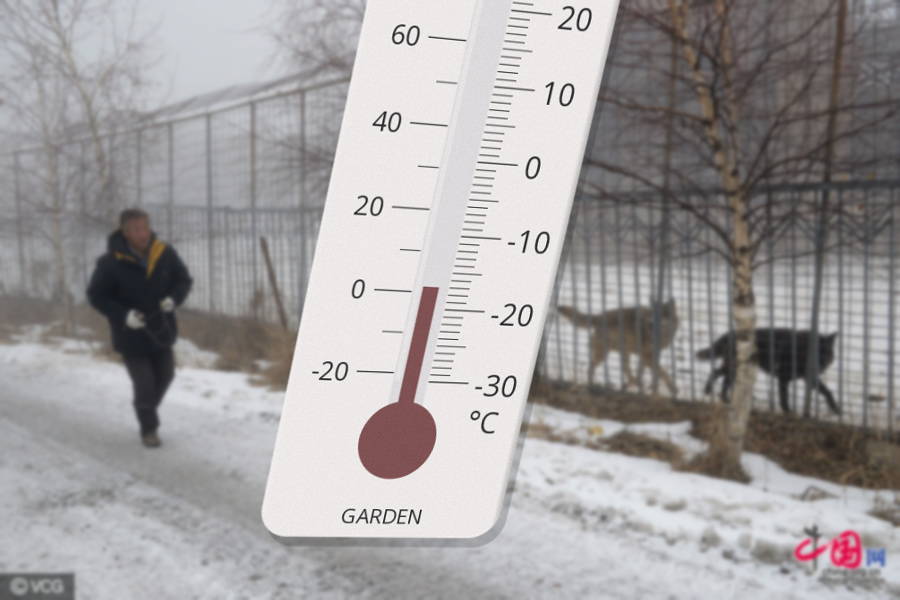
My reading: -17°C
